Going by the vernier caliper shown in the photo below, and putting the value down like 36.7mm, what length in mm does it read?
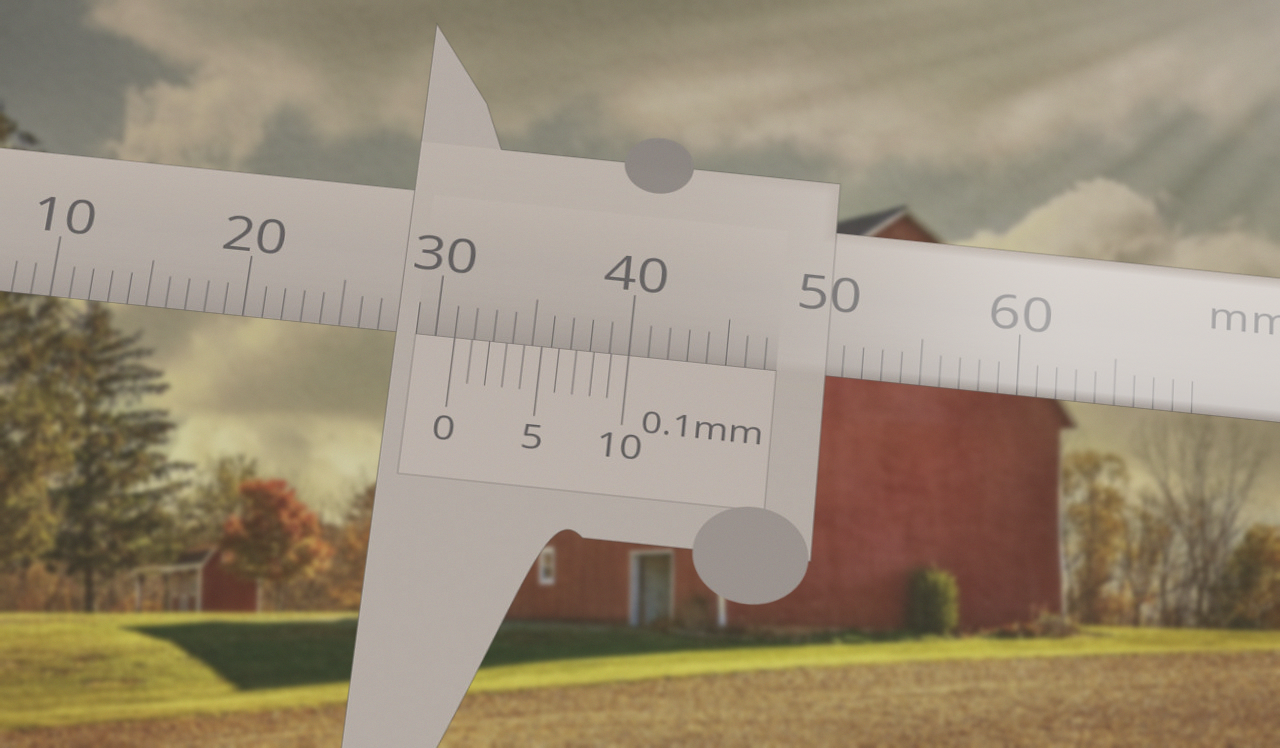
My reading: 31.0mm
